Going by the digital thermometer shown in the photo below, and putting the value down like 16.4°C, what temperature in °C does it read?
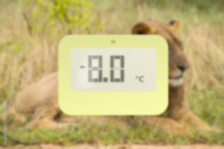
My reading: -8.0°C
